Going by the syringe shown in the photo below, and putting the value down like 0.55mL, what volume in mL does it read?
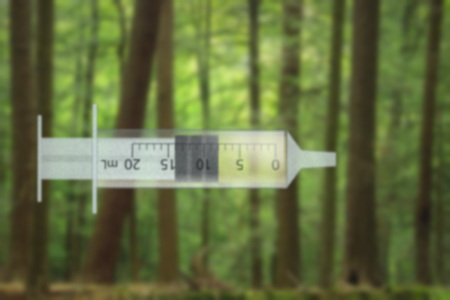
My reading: 8mL
